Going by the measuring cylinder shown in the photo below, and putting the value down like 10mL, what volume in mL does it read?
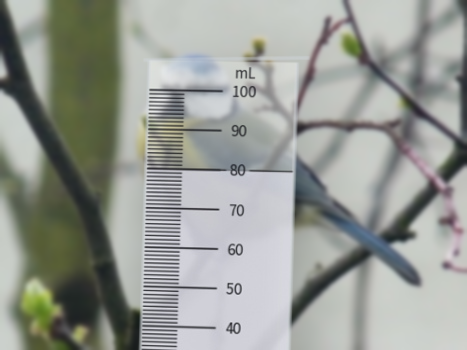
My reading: 80mL
